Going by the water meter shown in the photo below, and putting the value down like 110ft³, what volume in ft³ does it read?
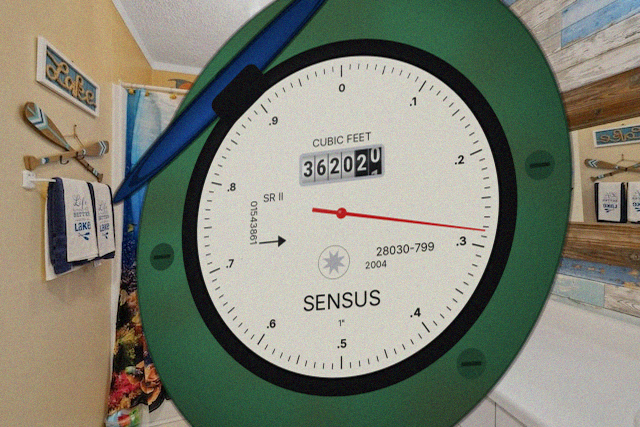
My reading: 362020.28ft³
